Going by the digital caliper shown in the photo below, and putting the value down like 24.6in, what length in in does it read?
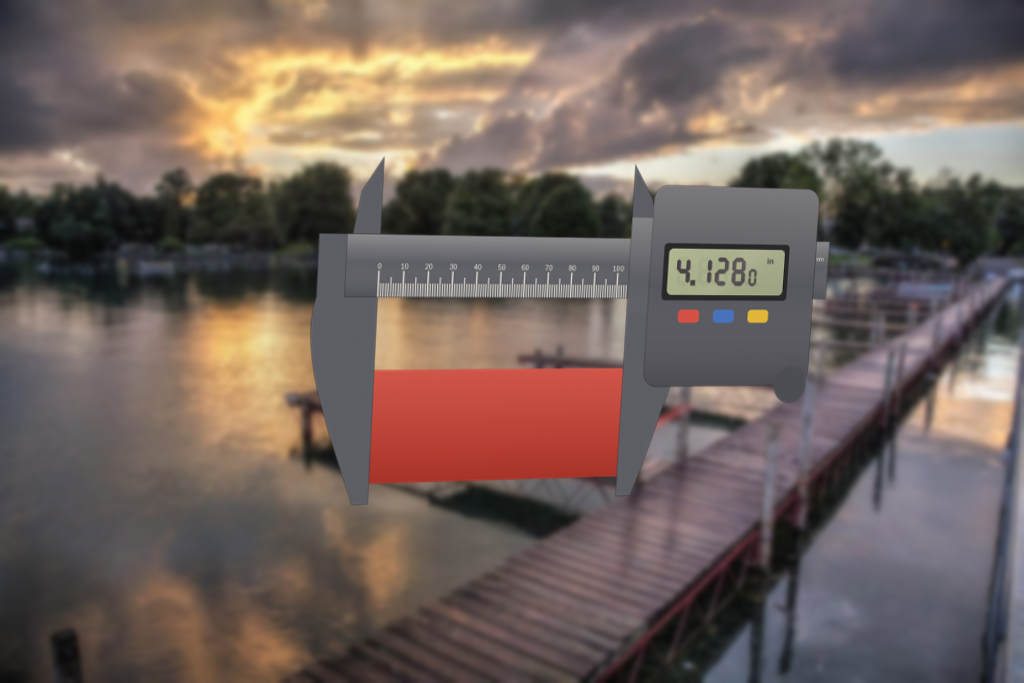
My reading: 4.1280in
